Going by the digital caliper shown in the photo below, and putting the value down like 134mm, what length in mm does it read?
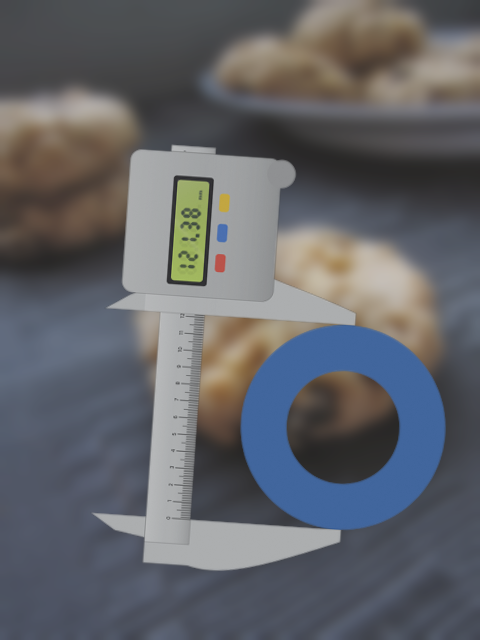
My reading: 121.38mm
